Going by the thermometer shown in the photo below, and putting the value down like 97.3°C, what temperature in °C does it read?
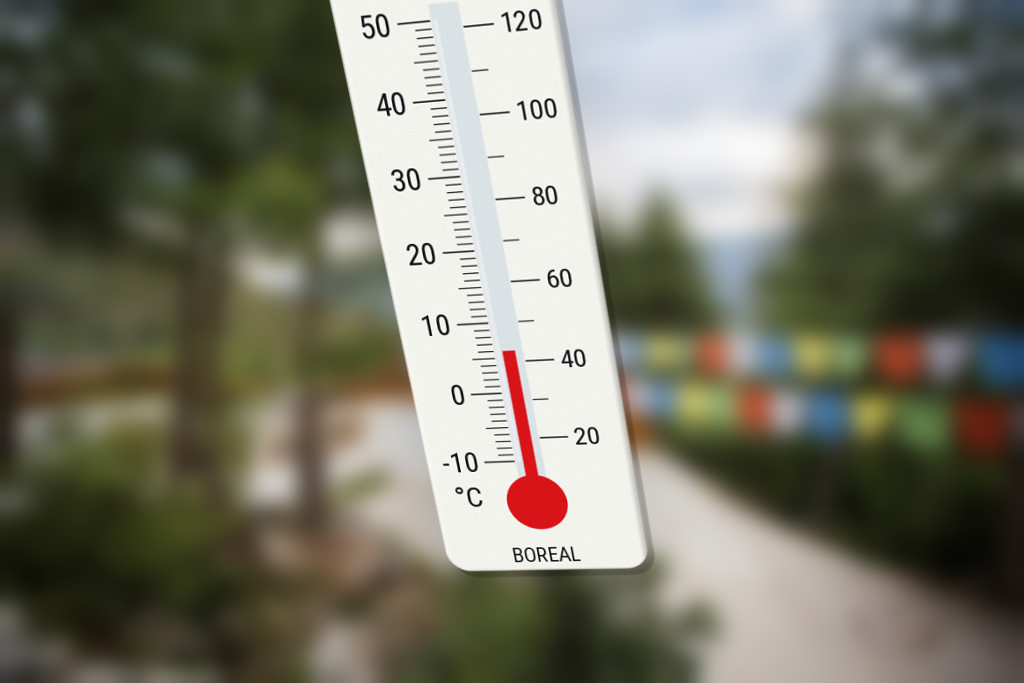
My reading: 6°C
